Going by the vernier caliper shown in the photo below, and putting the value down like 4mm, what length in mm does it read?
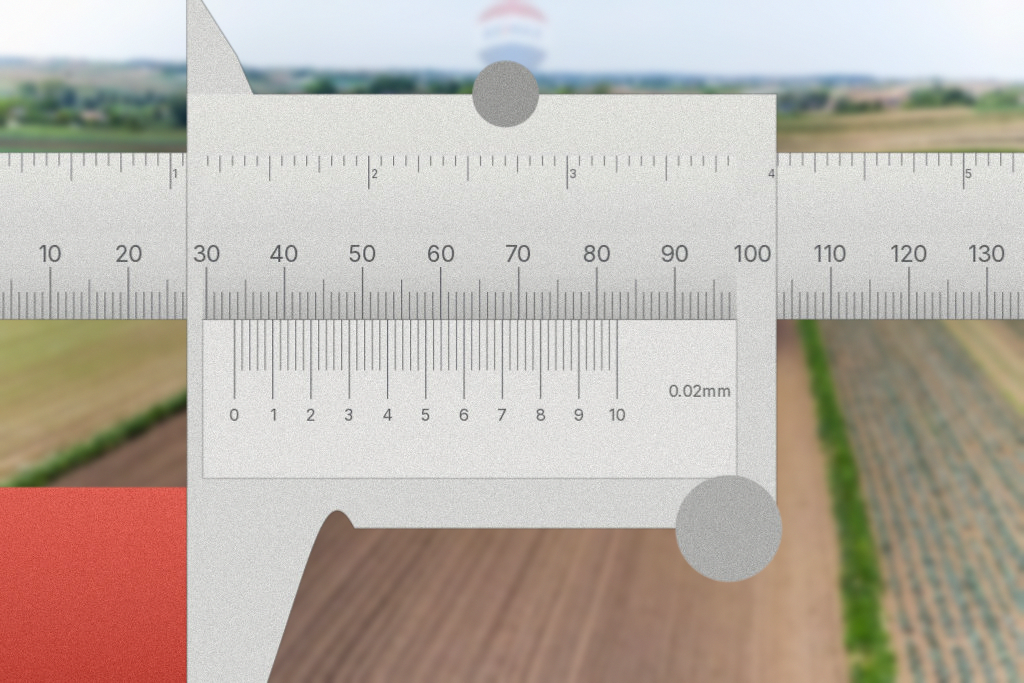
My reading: 33.6mm
